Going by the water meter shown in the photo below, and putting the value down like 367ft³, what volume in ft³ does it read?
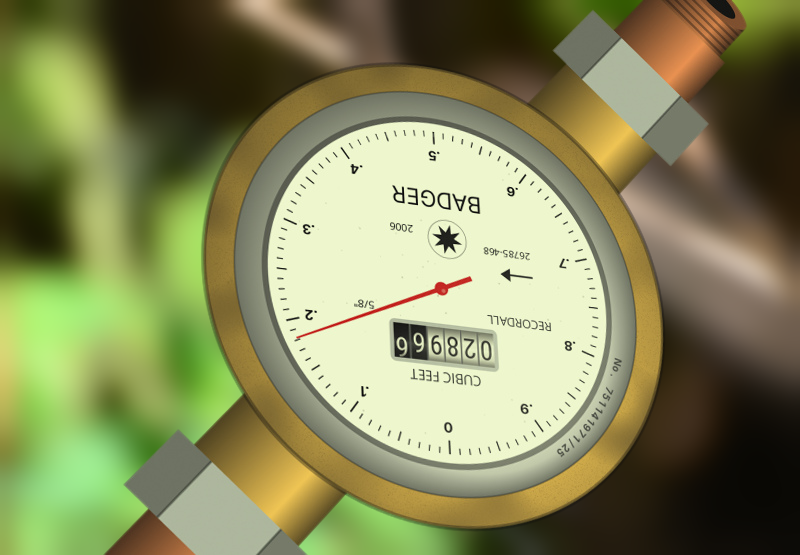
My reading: 28966.18ft³
